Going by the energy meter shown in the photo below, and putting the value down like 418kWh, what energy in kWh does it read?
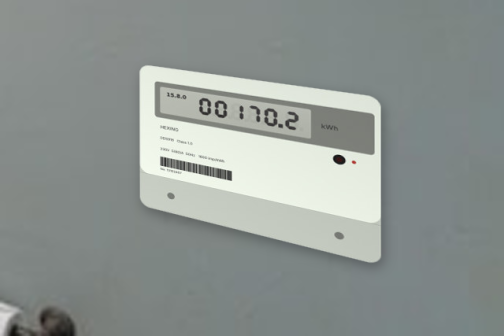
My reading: 170.2kWh
